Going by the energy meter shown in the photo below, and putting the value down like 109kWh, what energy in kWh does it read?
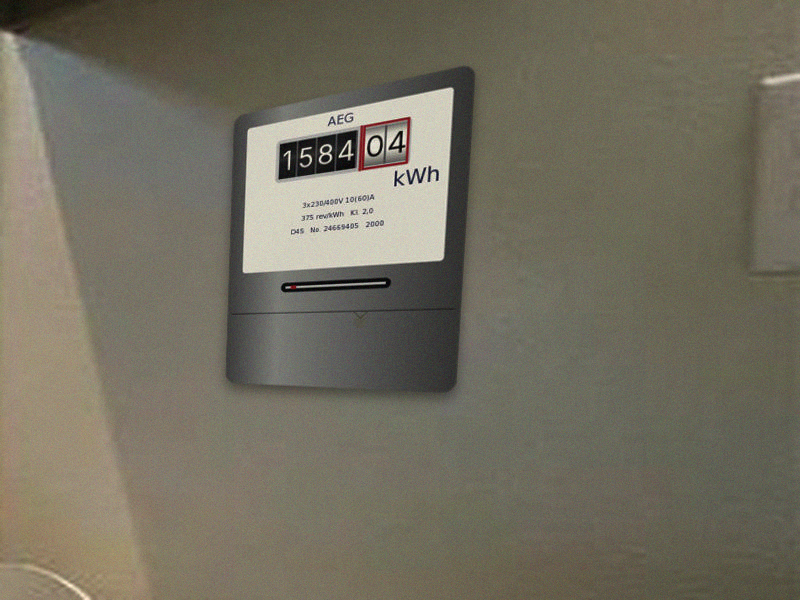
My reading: 1584.04kWh
